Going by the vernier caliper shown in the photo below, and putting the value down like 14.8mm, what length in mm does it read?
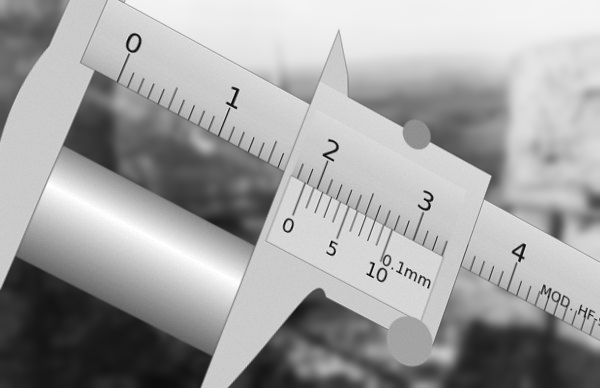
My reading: 18.8mm
